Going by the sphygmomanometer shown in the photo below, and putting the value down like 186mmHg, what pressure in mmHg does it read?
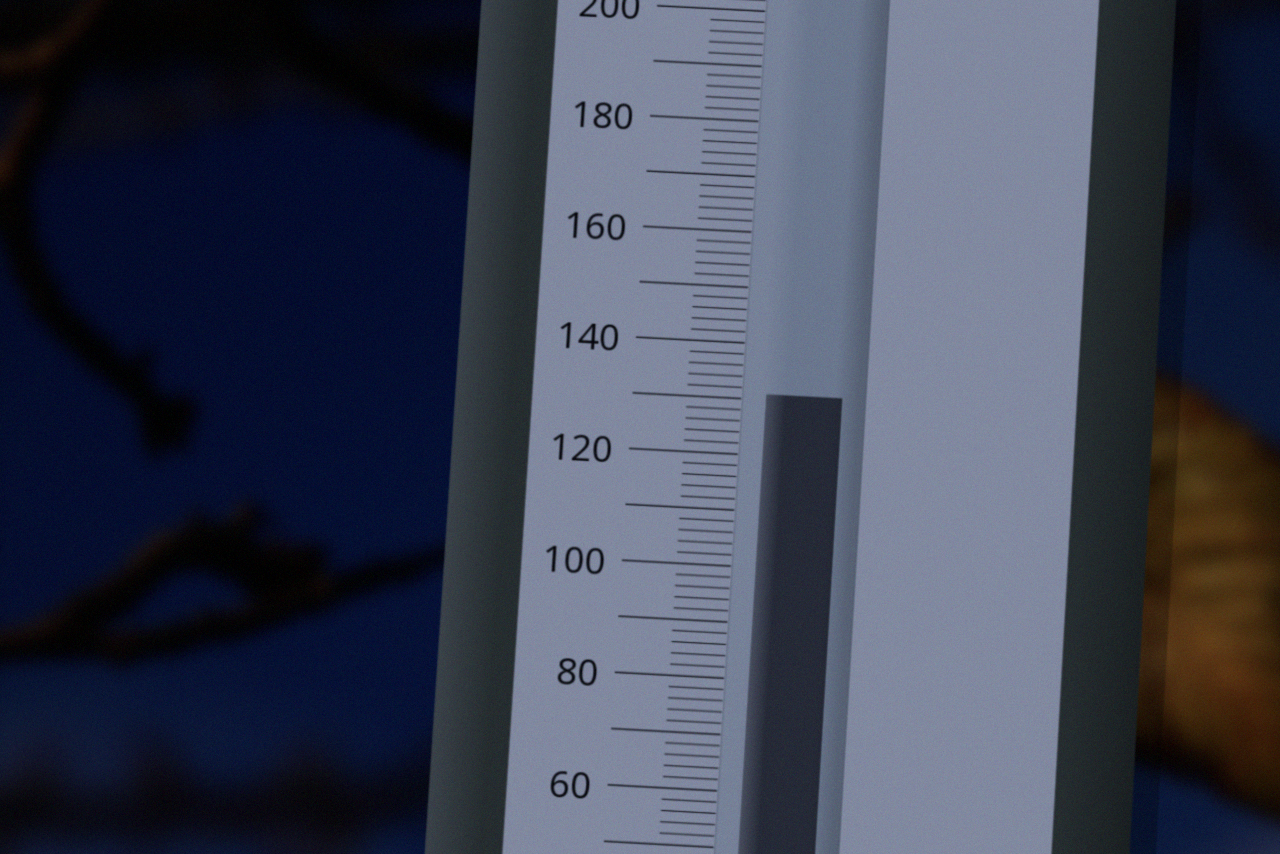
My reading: 131mmHg
